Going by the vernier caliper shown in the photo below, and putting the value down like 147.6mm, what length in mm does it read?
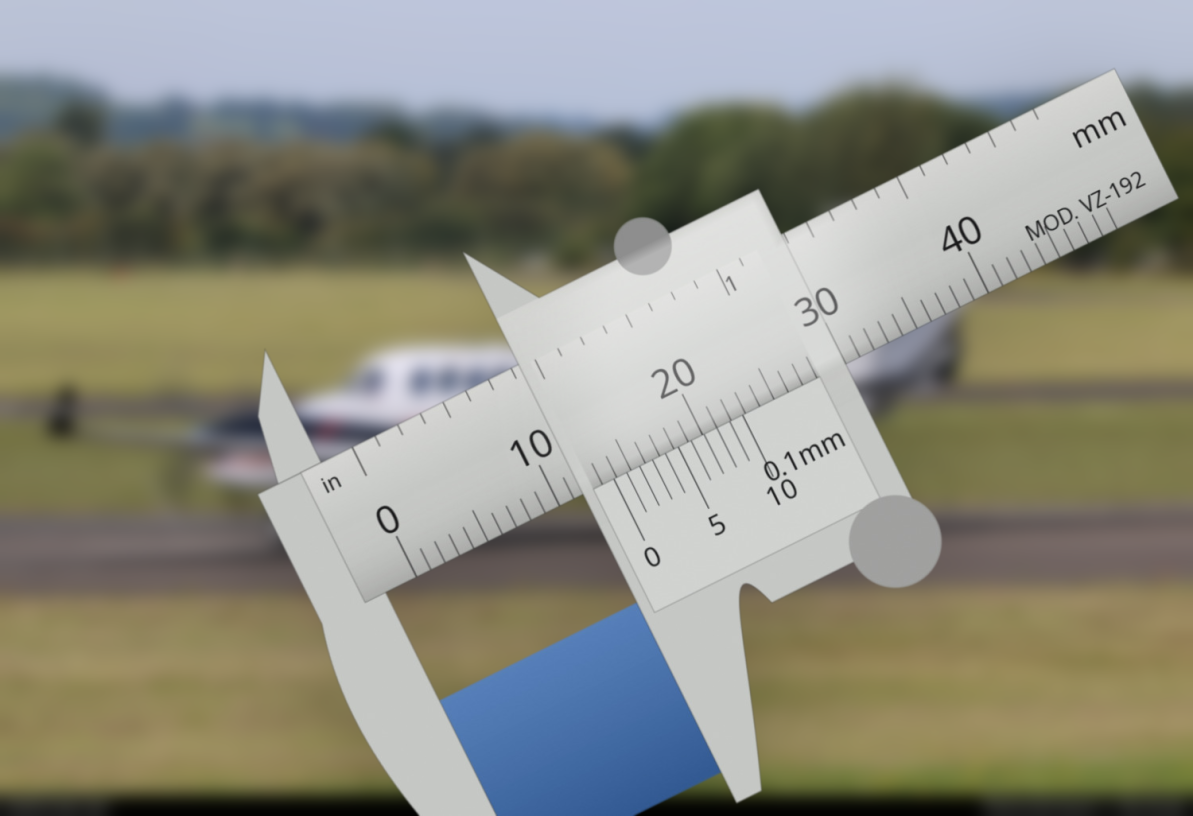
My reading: 13.8mm
